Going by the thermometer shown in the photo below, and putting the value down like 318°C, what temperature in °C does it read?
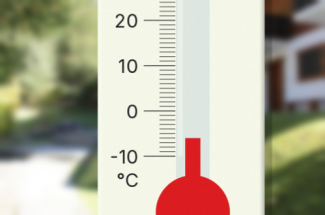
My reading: -6°C
